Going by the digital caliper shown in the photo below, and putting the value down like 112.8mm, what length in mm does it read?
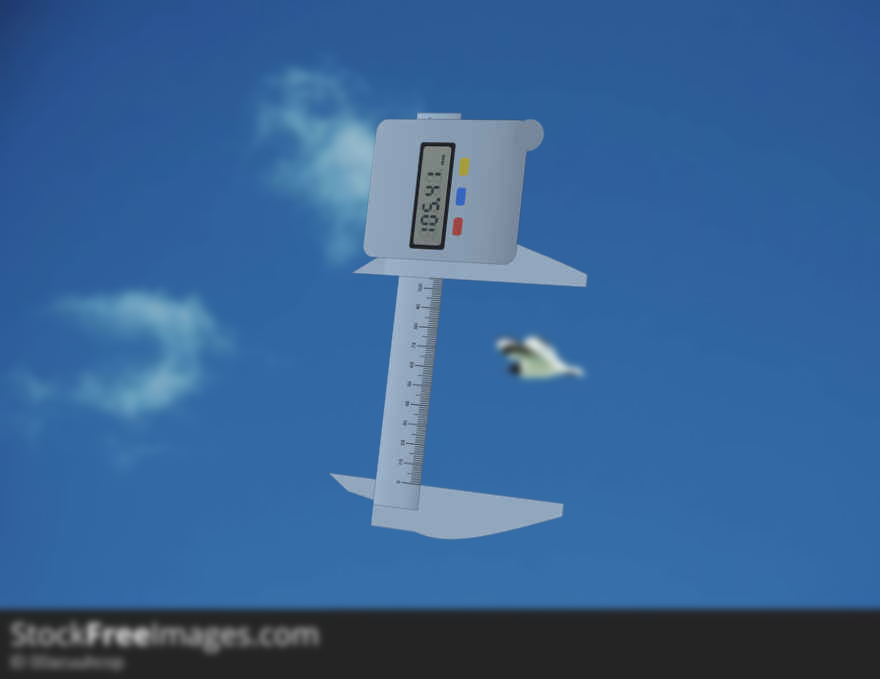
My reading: 105.41mm
